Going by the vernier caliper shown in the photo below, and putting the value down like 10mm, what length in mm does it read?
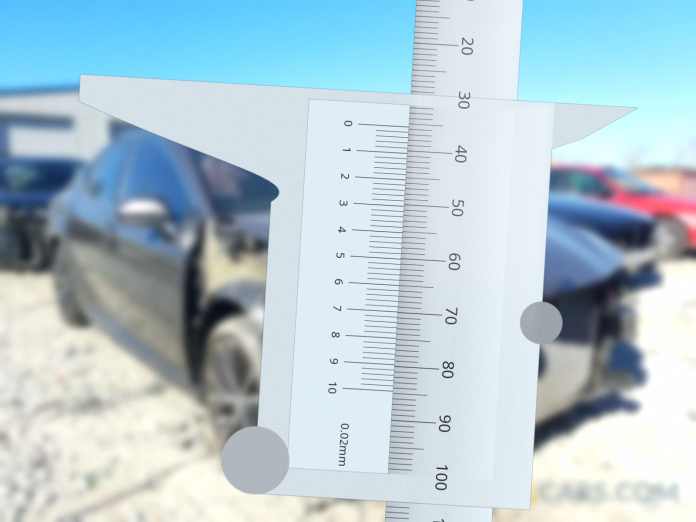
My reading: 35.6mm
